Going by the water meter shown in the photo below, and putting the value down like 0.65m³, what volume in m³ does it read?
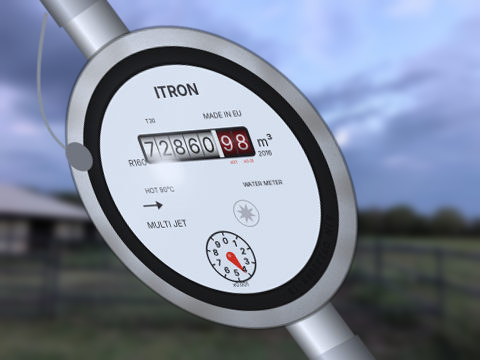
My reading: 72860.984m³
